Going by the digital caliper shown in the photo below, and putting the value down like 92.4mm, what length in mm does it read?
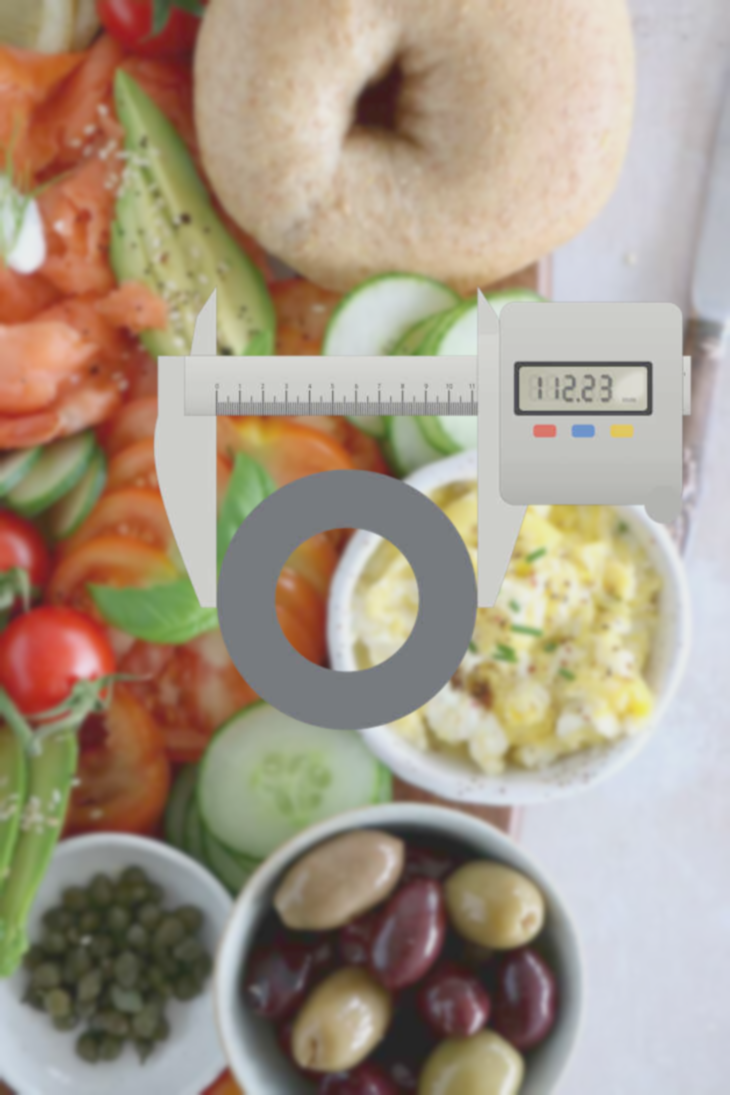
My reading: 112.23mm
